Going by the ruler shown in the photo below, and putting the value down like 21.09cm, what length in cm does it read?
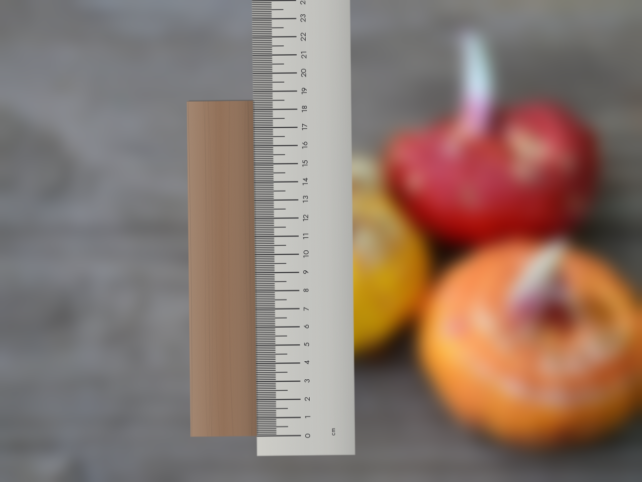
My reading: 18.5cm
